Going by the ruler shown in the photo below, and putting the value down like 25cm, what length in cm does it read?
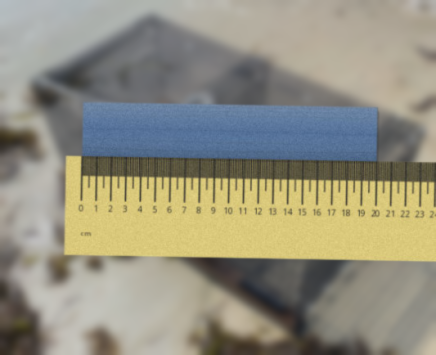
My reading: 20cm
